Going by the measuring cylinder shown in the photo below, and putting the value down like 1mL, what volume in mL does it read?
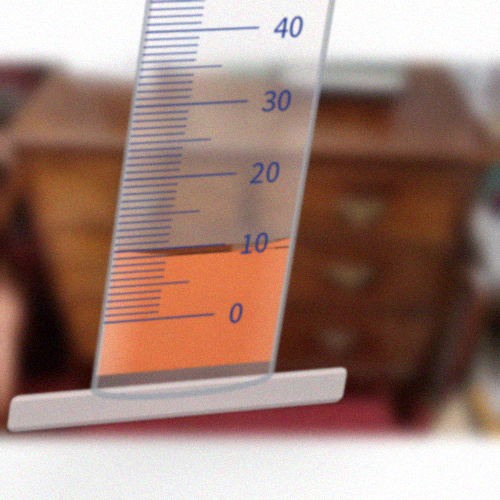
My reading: 9mL
